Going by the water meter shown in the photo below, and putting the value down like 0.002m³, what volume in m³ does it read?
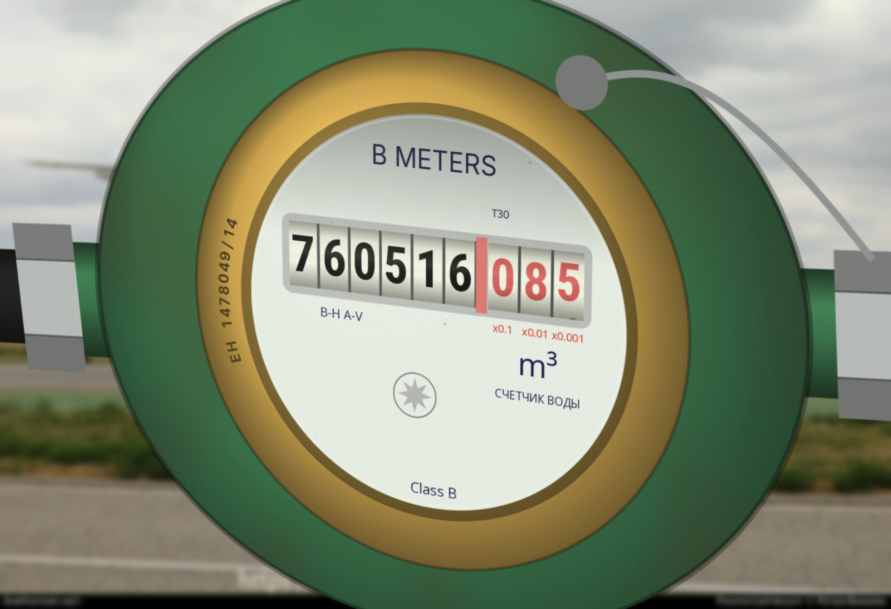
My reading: 760516.085m³
